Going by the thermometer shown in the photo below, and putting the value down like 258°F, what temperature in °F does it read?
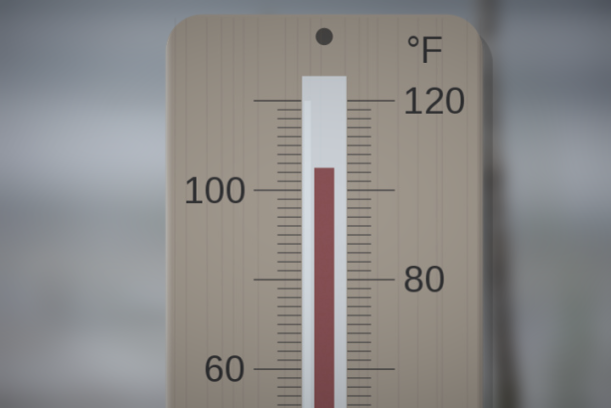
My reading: 105°F
